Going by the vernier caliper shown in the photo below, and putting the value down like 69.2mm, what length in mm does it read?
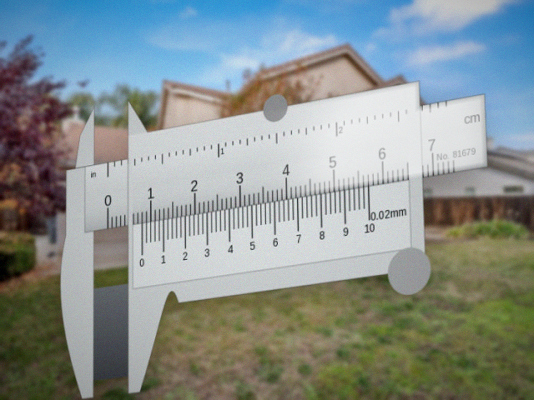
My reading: 8.0mm
